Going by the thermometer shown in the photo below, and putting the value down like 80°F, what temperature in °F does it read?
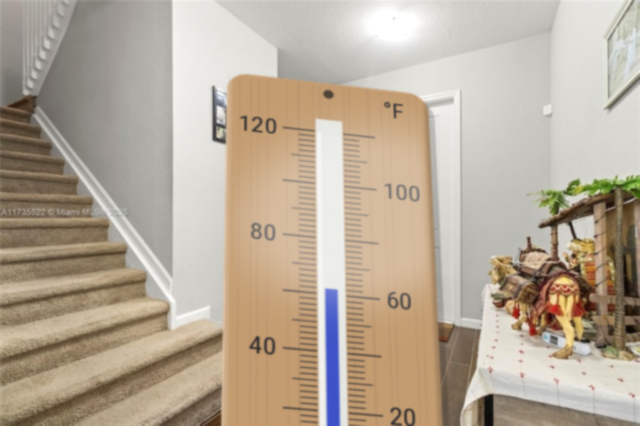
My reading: 62°F
